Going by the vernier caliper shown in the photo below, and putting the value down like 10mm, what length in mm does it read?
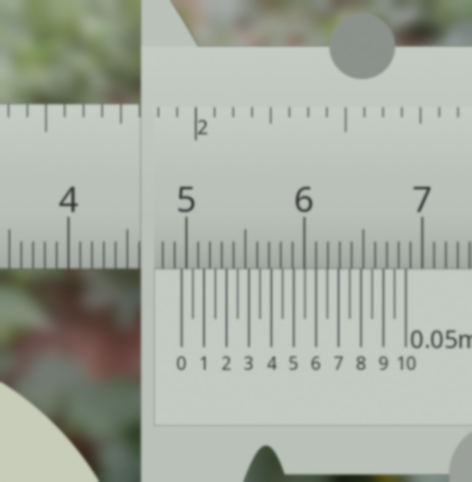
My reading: 49.6mm
